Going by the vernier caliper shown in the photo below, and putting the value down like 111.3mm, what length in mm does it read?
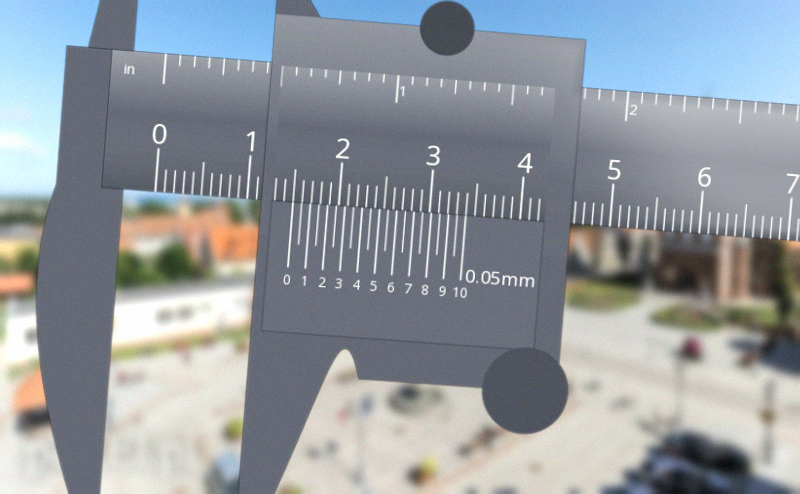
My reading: 15.0mm
